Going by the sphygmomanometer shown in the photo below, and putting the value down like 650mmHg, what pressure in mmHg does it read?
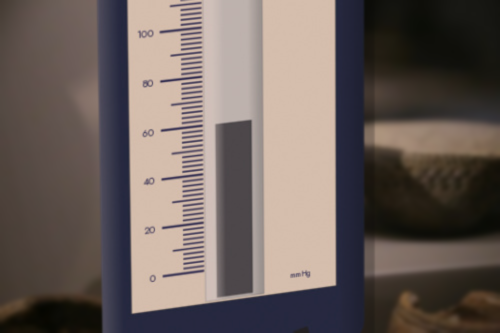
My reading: 60mmHg
